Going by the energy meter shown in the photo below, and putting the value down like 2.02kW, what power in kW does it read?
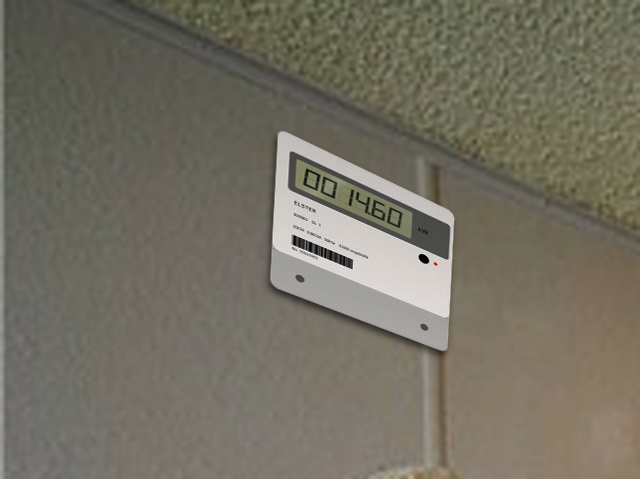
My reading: 14.60kW
